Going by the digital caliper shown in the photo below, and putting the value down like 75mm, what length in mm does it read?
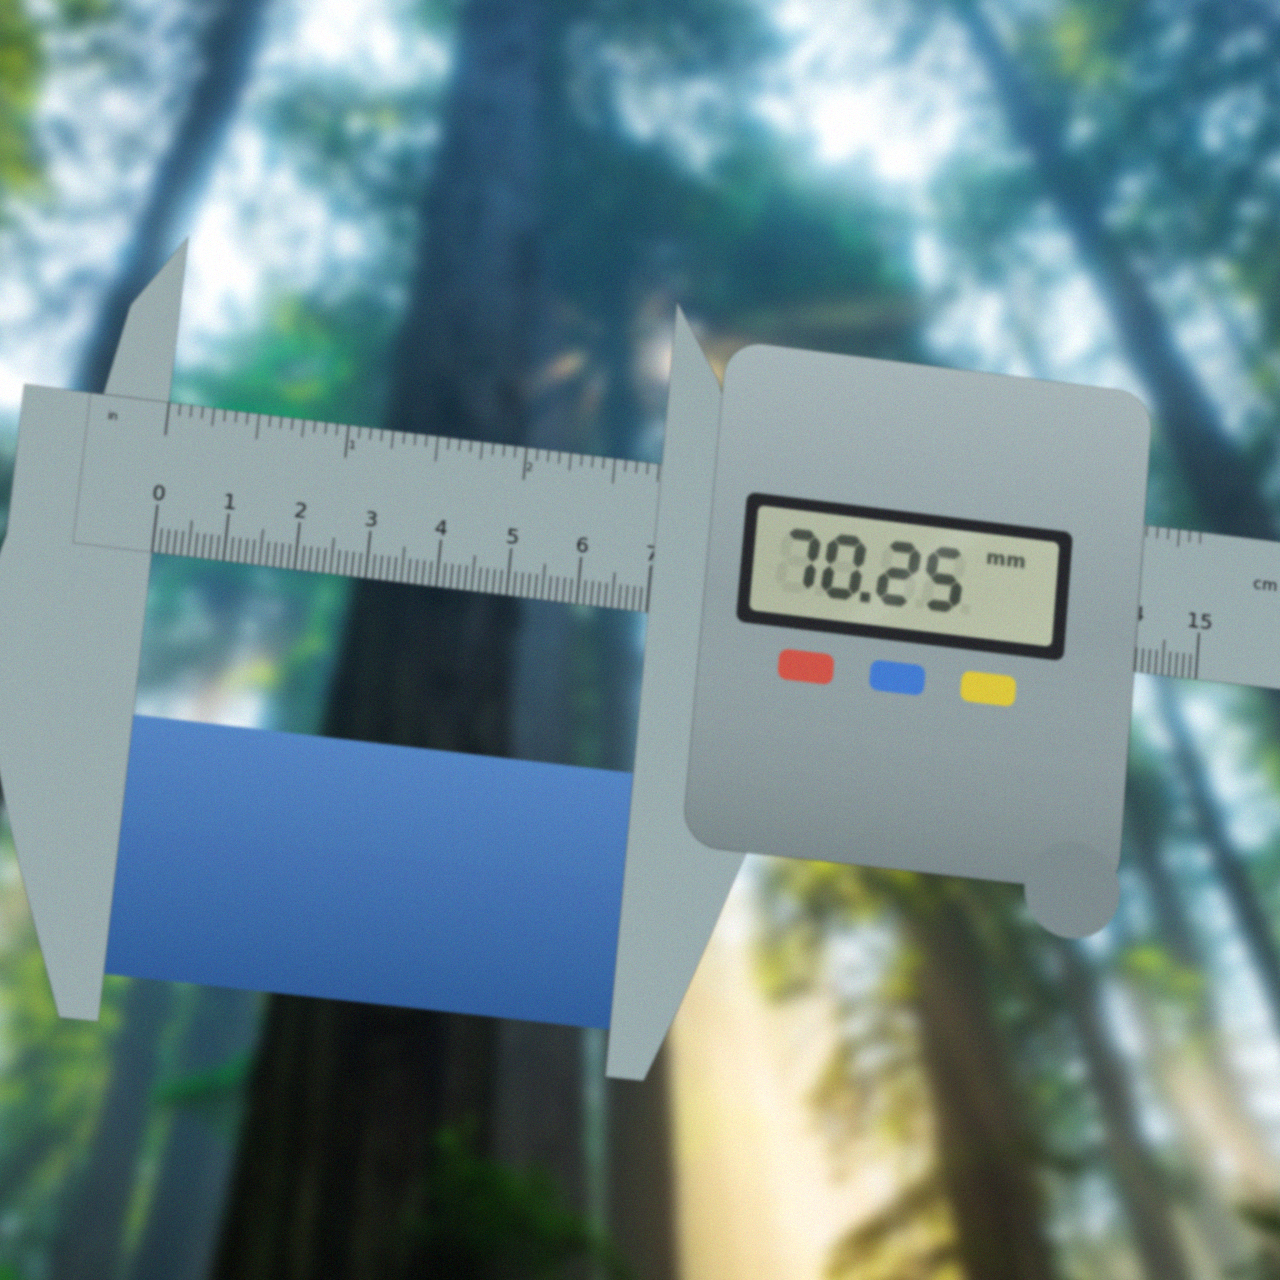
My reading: 70.25mm
